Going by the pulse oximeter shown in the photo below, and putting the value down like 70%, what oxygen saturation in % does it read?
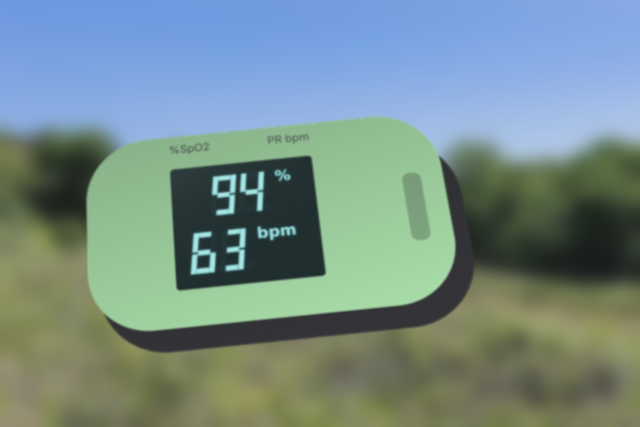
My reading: 94%
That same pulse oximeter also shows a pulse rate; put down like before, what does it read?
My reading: 63bpm
